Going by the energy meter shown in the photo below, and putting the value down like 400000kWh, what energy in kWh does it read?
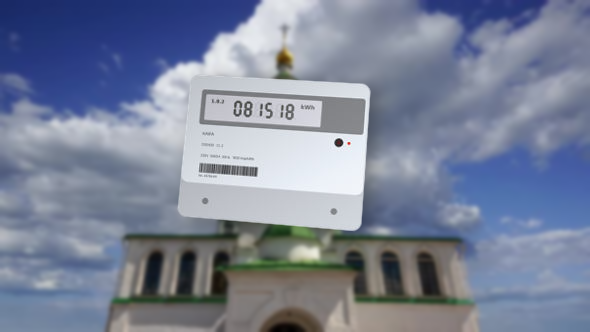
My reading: 81518kWh
